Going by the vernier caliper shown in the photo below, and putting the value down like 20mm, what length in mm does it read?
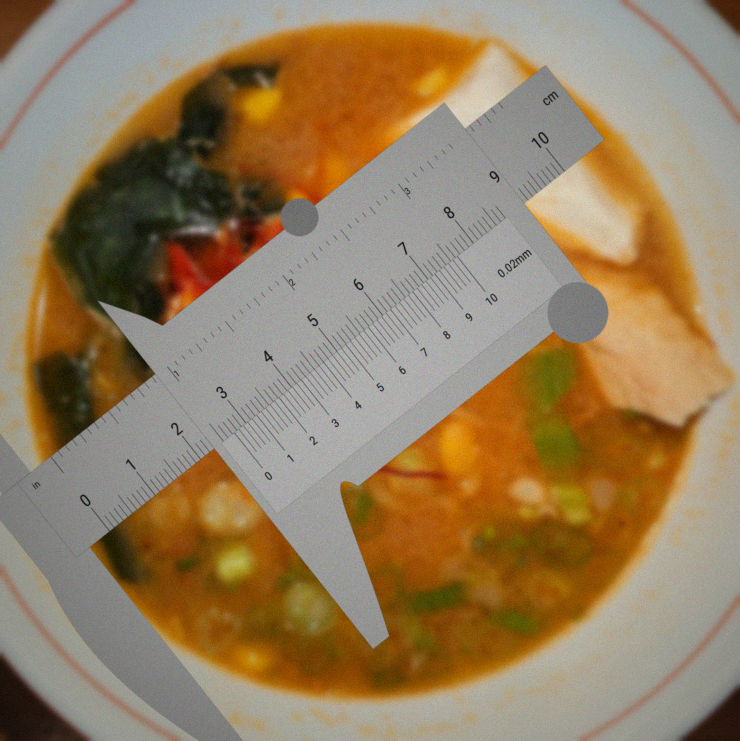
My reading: 27.4mm
